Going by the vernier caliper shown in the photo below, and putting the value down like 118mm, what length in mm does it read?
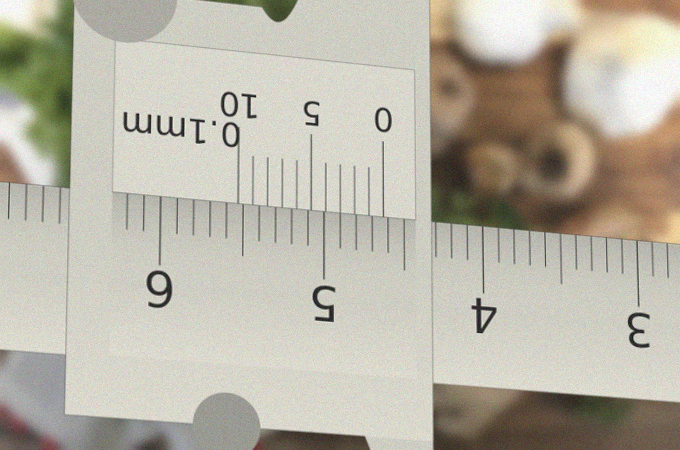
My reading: 46.3mm
